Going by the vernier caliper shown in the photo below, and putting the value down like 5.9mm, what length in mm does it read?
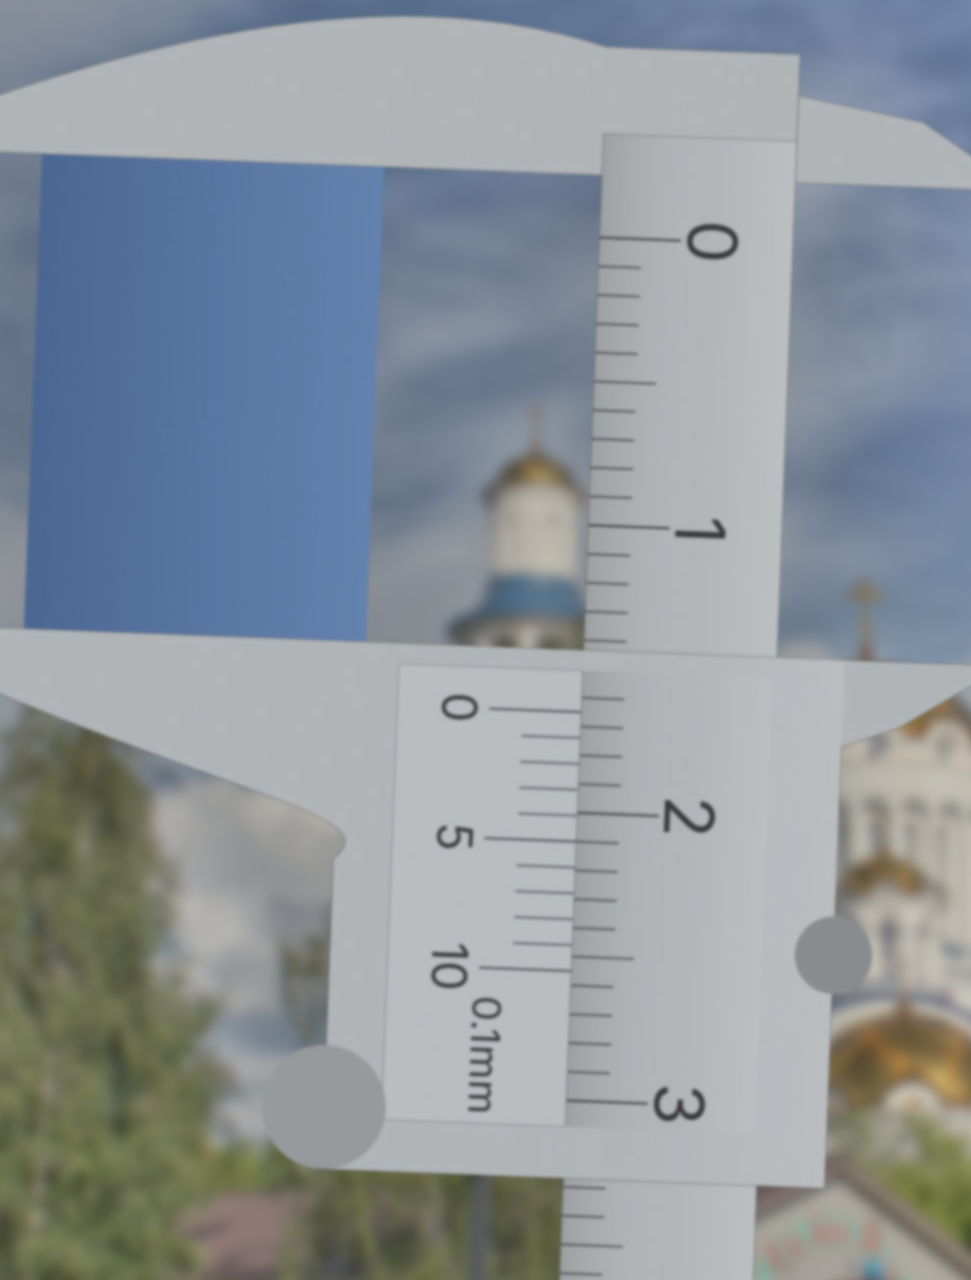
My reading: 16.5mm
